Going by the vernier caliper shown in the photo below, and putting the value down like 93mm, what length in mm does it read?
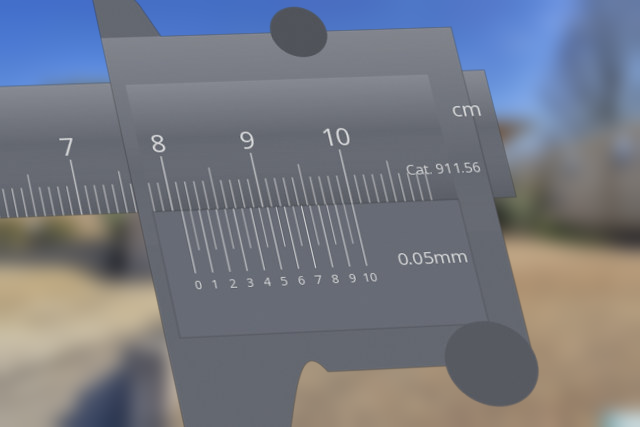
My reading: 81.0mm
